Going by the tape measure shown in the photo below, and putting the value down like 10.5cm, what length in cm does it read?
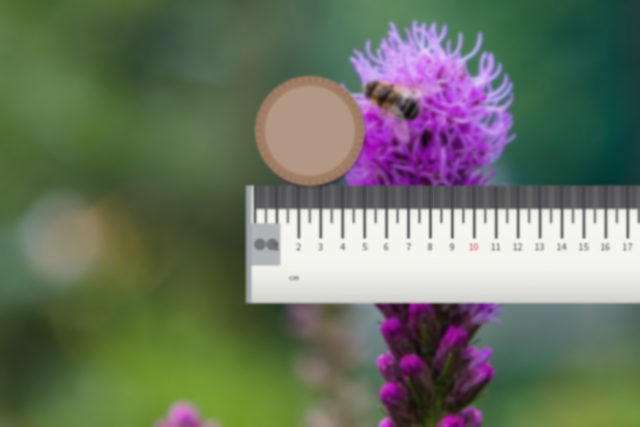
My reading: 5cm
